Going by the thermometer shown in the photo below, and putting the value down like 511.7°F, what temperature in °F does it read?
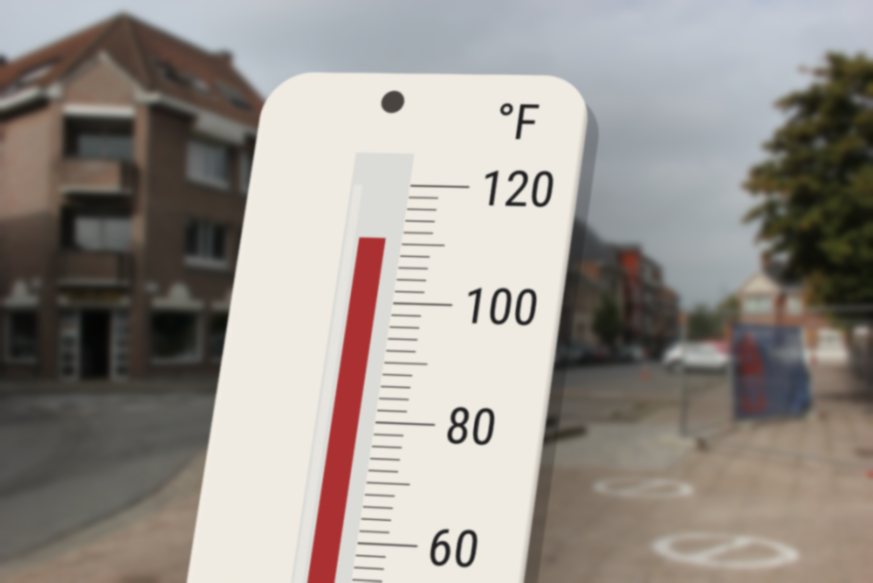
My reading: 111°F
